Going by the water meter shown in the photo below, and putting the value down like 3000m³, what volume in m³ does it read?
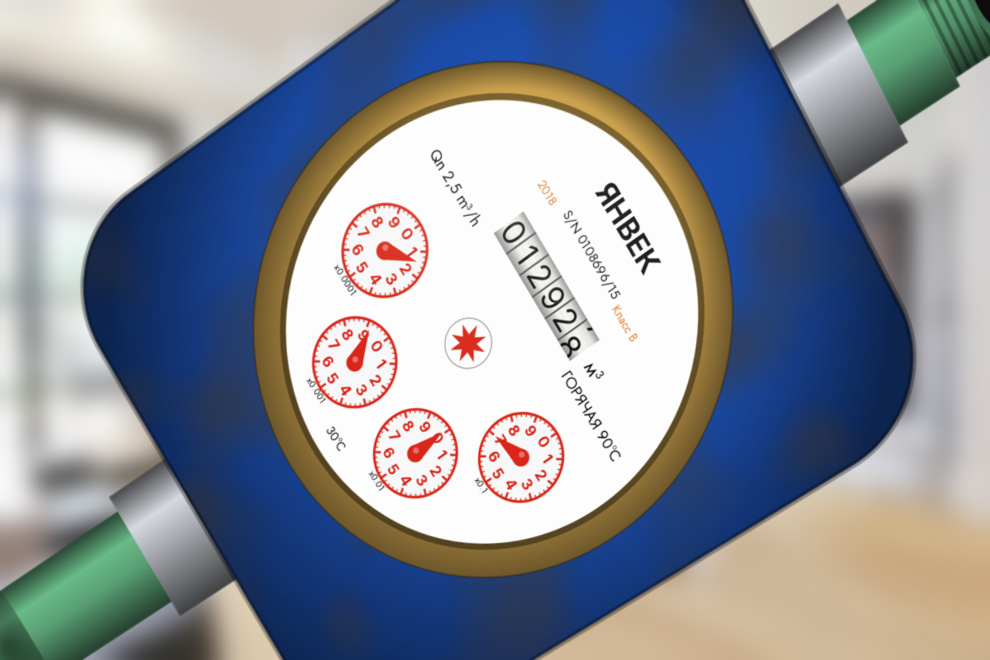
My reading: 12927.6991m³
